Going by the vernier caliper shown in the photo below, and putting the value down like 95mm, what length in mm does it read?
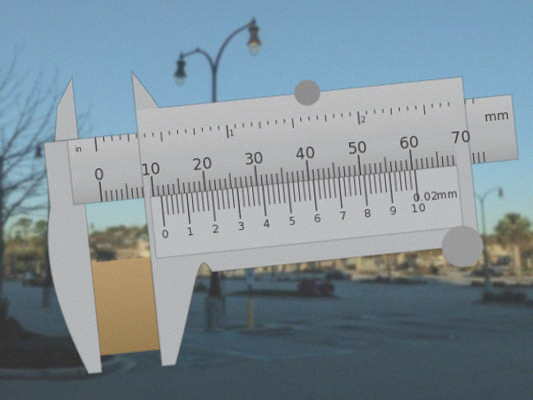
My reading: 11.5mm
